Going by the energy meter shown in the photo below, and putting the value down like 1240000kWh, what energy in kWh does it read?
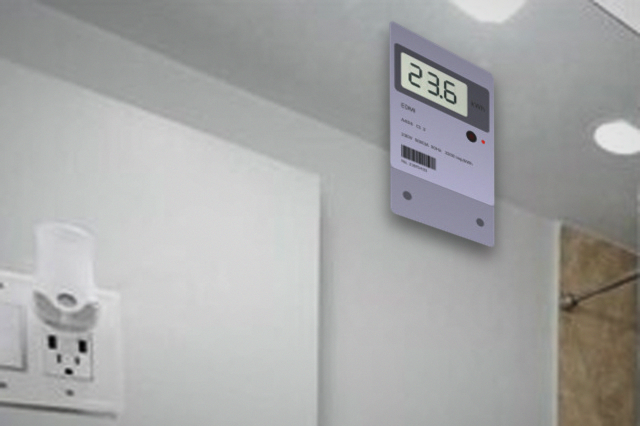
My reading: 23.6kWh
